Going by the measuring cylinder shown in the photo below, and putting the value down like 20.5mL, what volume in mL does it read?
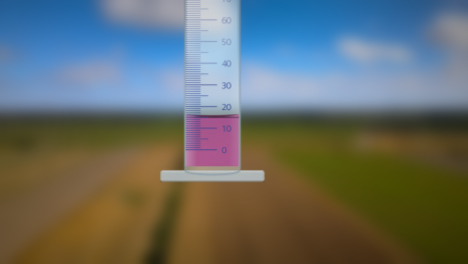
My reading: 15mL
